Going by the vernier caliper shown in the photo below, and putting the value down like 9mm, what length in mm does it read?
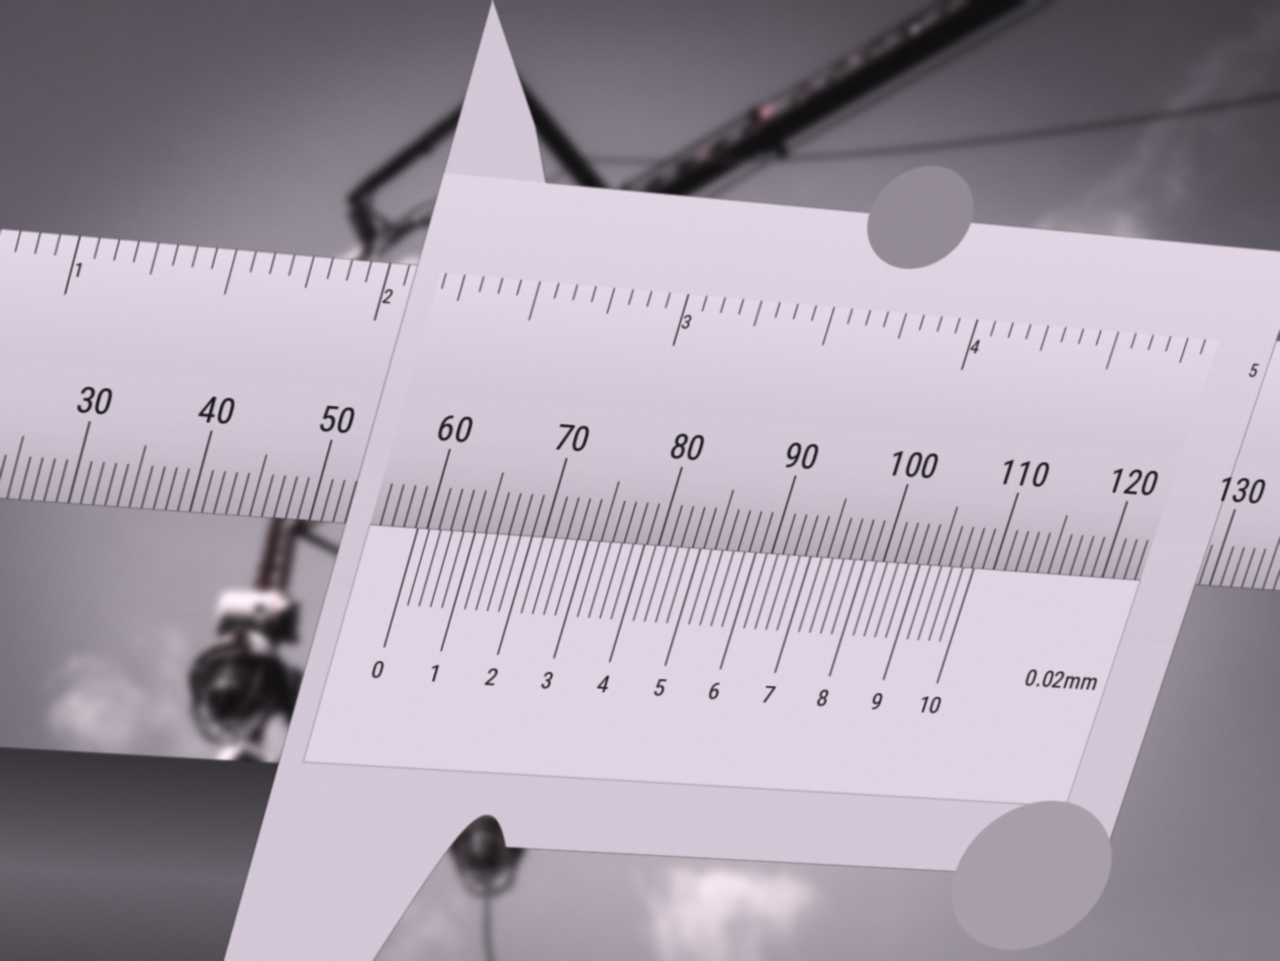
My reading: 59.2mm
